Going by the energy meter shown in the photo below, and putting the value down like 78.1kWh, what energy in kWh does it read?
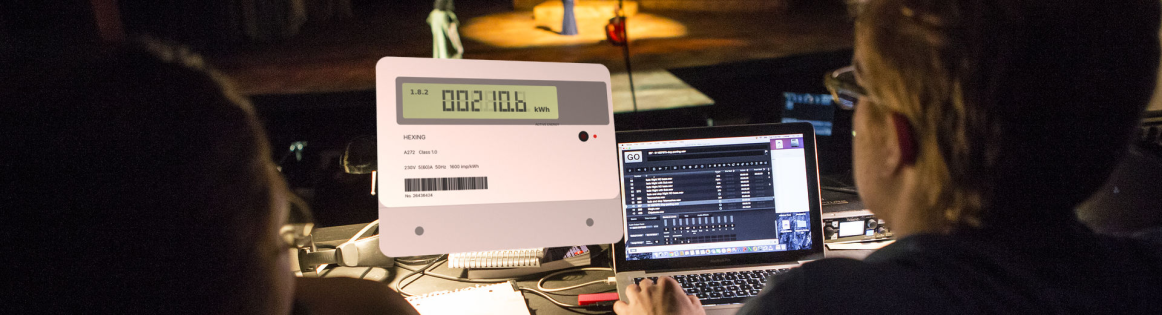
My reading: 210.6kWh
